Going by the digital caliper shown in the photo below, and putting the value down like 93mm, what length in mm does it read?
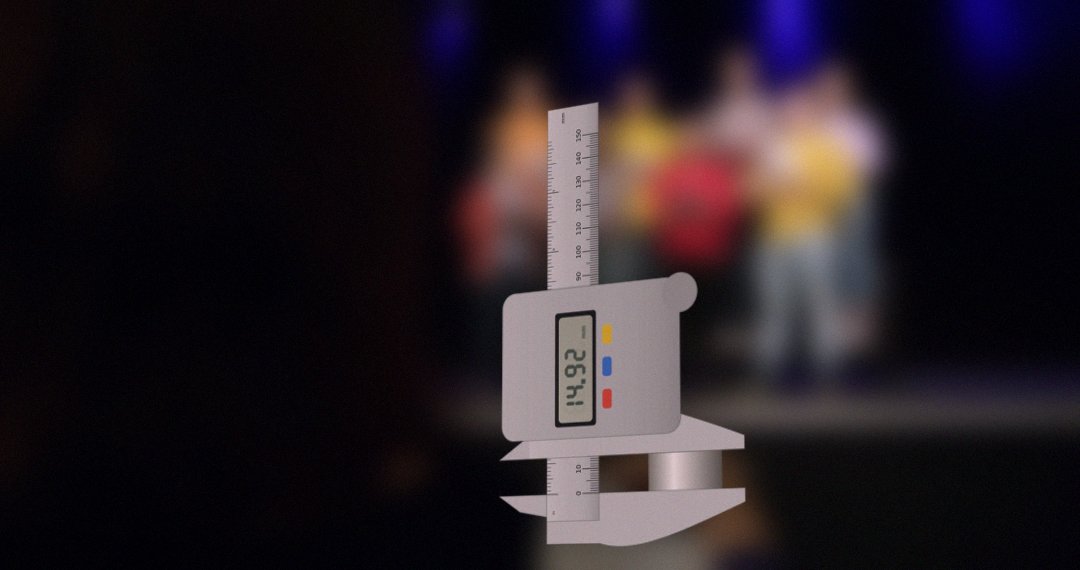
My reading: 14.92mm
